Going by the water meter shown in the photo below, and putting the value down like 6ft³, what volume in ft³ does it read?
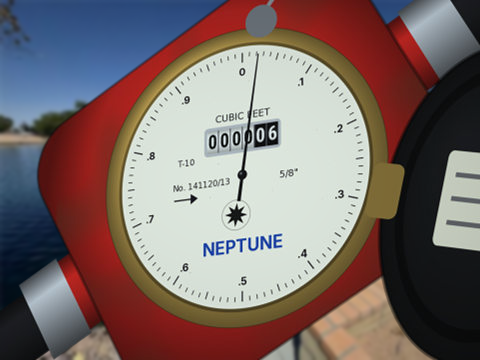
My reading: 6.02ft³
